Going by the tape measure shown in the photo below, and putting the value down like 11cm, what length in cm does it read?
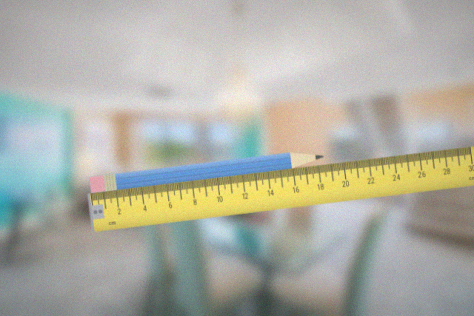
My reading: 18.5cm
